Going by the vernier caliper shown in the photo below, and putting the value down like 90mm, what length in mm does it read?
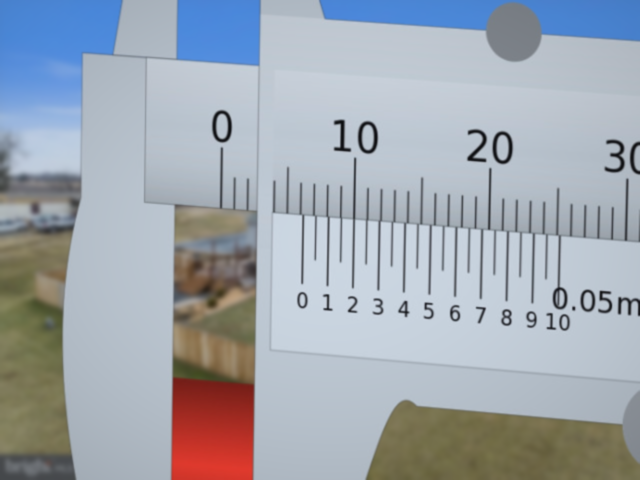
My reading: 6.2mm
